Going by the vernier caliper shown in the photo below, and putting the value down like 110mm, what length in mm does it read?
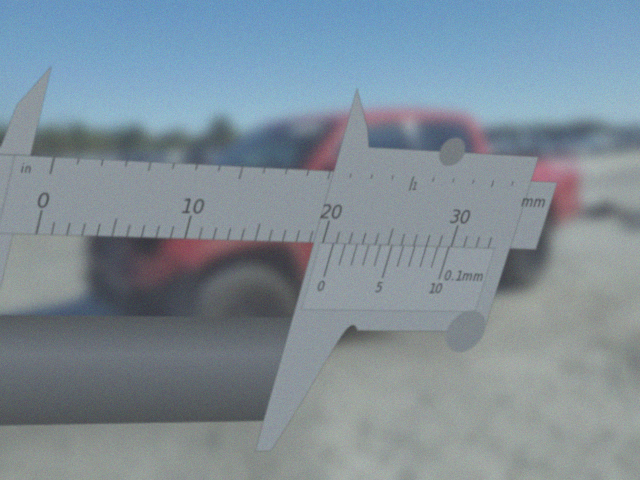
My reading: 20.8mm
